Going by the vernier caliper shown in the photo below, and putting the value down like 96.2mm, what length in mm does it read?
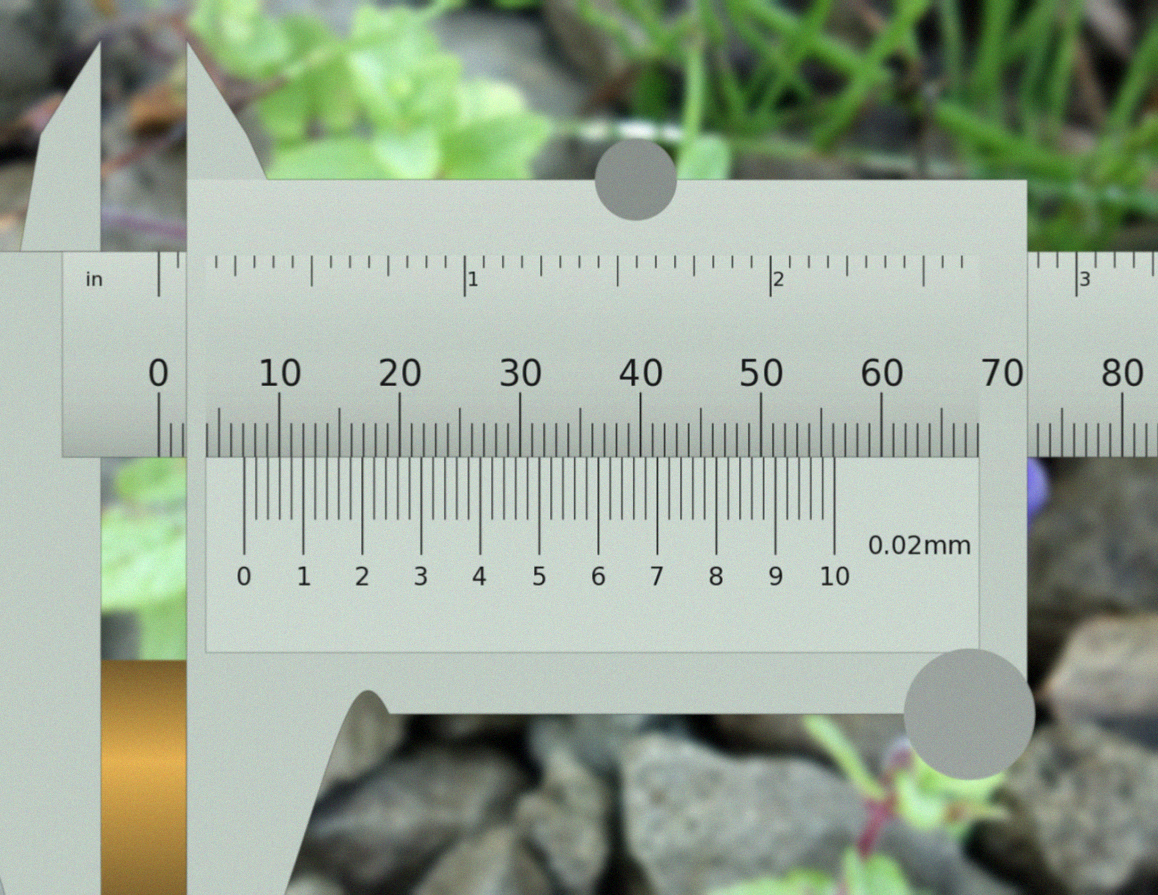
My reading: 7.1mm
